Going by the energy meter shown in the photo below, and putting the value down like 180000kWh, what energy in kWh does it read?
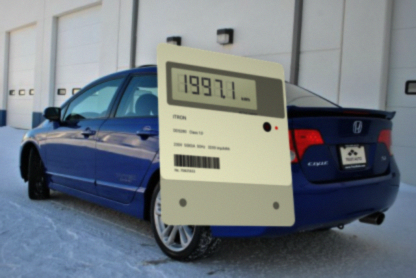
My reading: 1997.1kWh
